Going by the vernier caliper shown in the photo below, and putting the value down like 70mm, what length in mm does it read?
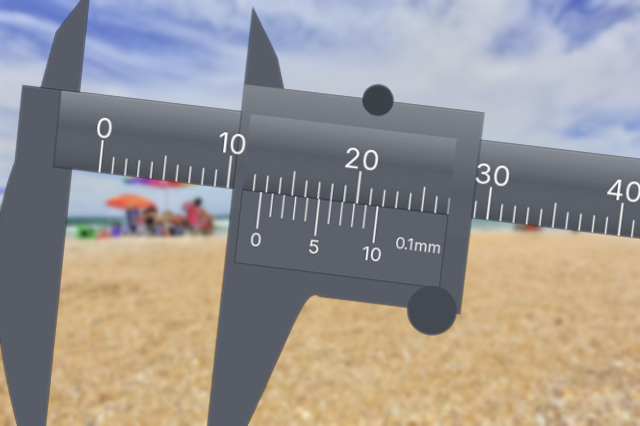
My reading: 12.6mm
